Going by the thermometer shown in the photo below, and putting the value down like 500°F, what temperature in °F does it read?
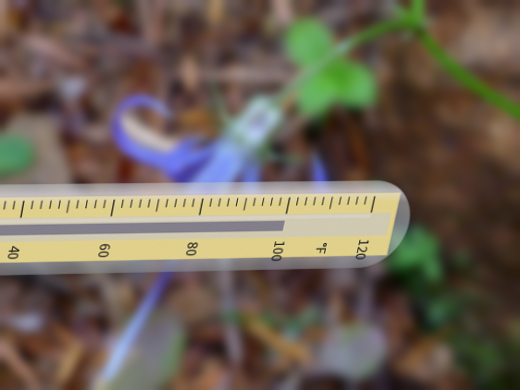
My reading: 100°F
